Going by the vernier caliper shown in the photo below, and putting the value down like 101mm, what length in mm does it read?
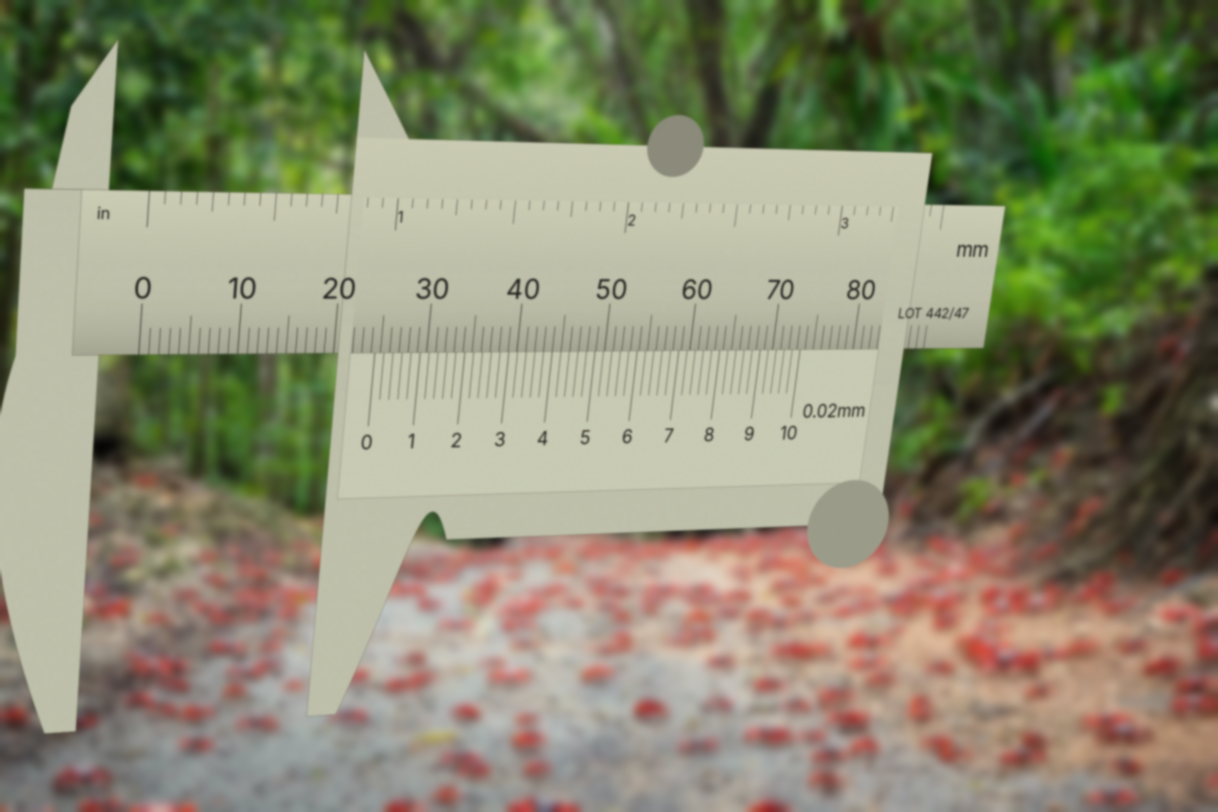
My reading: 24.4mm
